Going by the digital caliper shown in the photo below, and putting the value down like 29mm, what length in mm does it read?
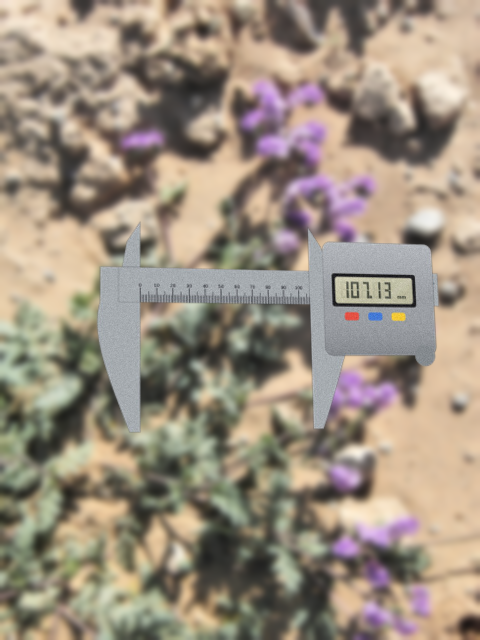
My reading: 107.13mm
